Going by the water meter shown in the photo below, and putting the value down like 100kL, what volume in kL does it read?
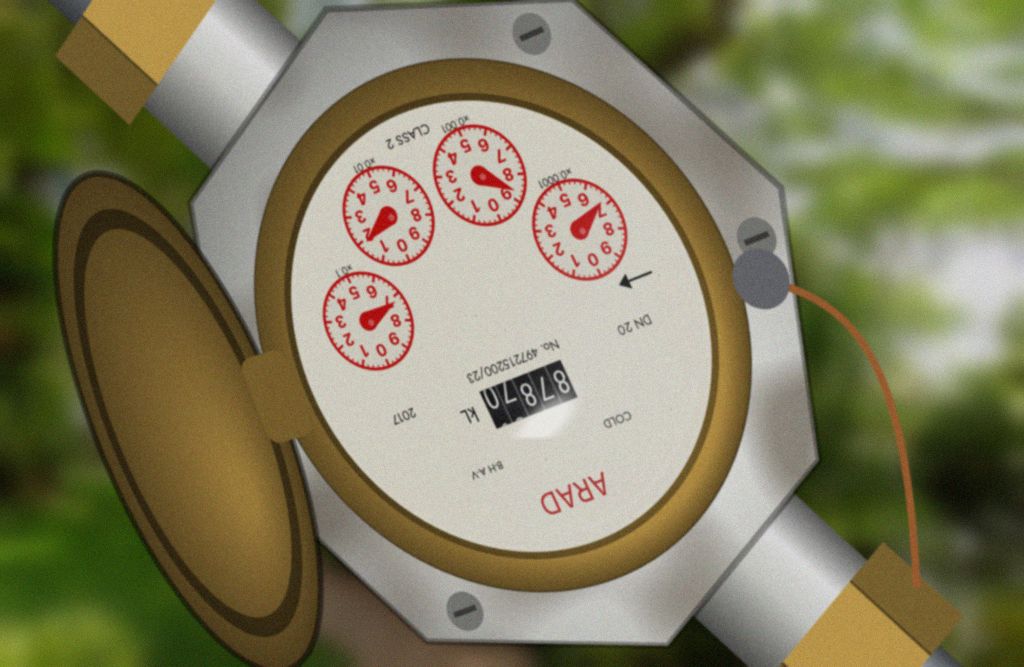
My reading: 87869.7186kL
